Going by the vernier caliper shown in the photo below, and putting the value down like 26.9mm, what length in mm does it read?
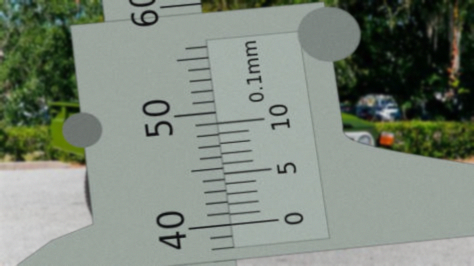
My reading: 40.0mm
